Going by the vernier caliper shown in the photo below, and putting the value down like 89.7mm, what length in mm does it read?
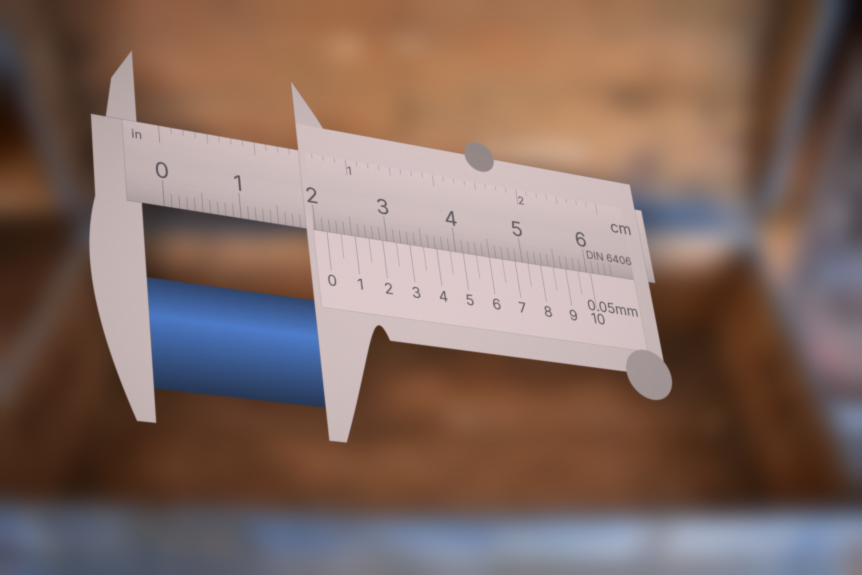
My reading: 21.6mm
